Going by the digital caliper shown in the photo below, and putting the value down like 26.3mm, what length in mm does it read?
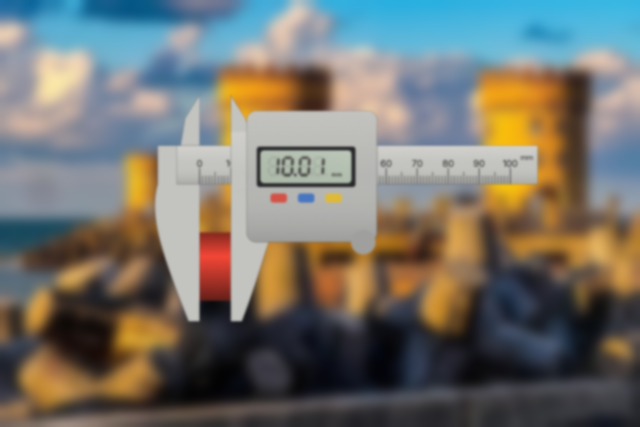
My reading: 10.01mm
